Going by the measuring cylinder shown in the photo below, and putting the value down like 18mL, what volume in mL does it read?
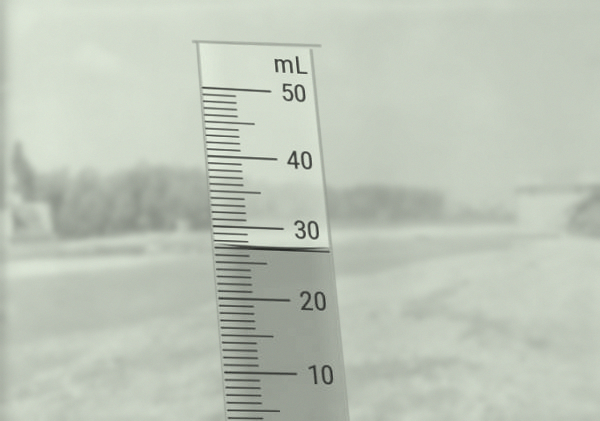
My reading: 27mL
